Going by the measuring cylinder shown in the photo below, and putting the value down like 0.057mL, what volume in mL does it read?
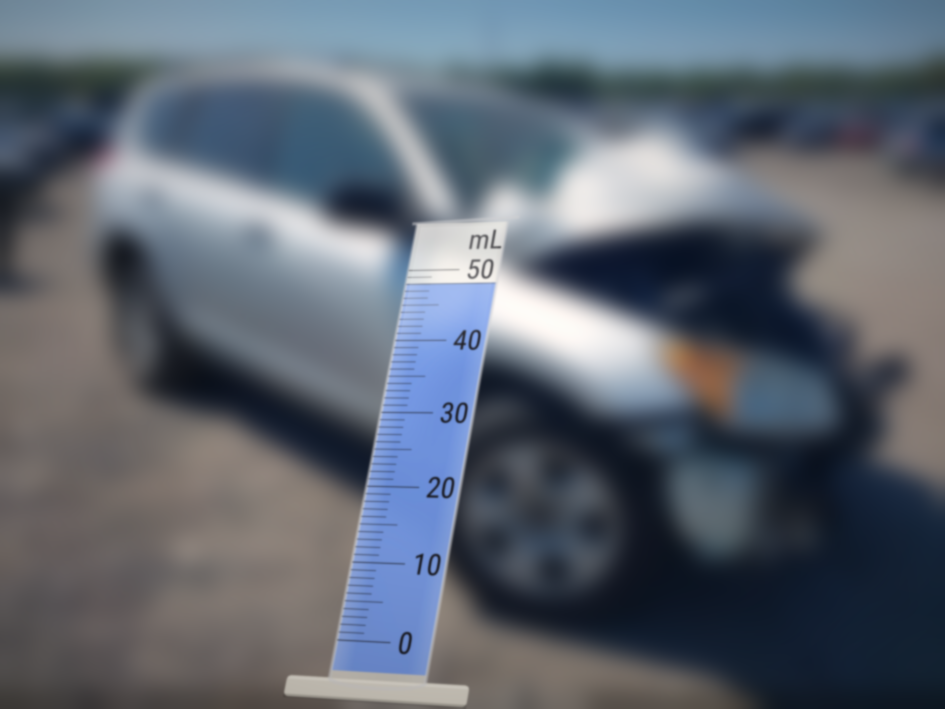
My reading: 48mL
